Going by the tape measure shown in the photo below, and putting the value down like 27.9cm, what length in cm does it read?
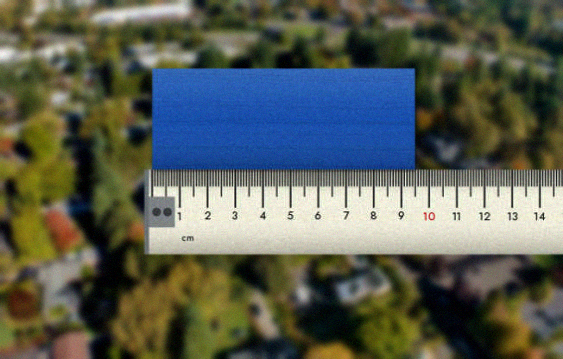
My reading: 9.5cm
